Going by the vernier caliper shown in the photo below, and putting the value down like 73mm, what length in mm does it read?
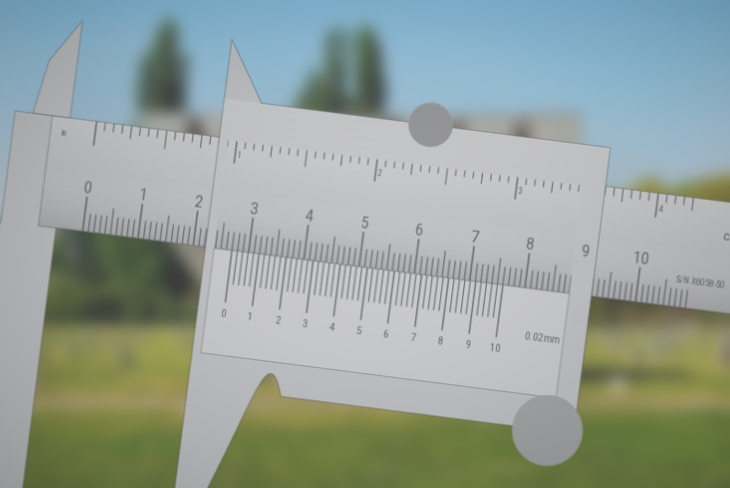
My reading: 27.0mm
